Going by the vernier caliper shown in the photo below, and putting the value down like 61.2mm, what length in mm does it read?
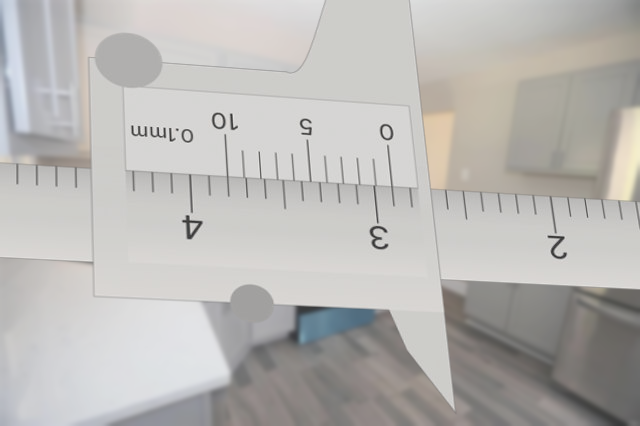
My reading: 29.0mm
